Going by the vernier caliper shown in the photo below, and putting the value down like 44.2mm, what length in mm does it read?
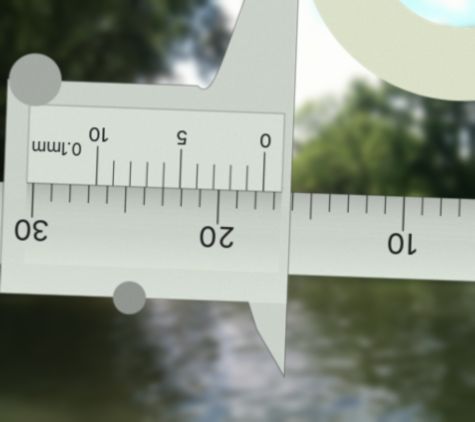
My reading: 17.6mm
